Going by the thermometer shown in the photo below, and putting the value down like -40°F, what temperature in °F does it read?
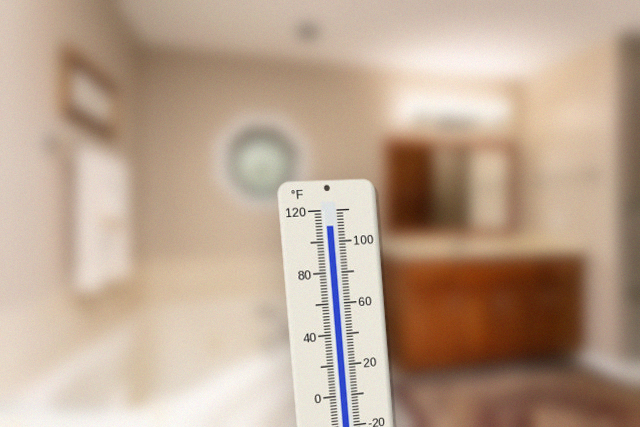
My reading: 110°F
